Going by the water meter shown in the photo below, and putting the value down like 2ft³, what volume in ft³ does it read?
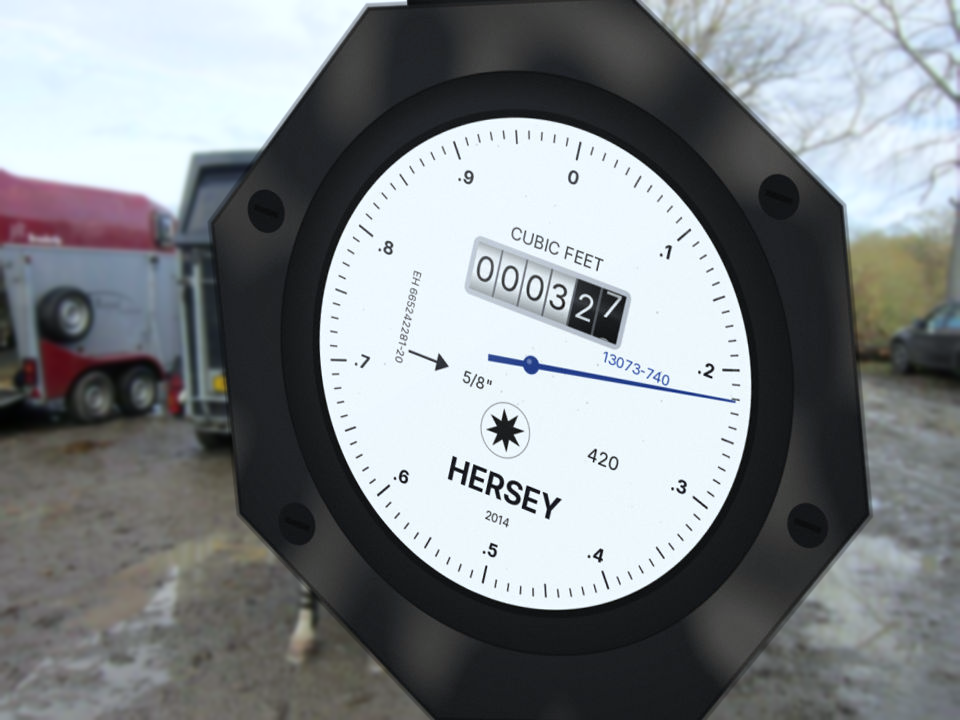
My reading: 327.22ft³
